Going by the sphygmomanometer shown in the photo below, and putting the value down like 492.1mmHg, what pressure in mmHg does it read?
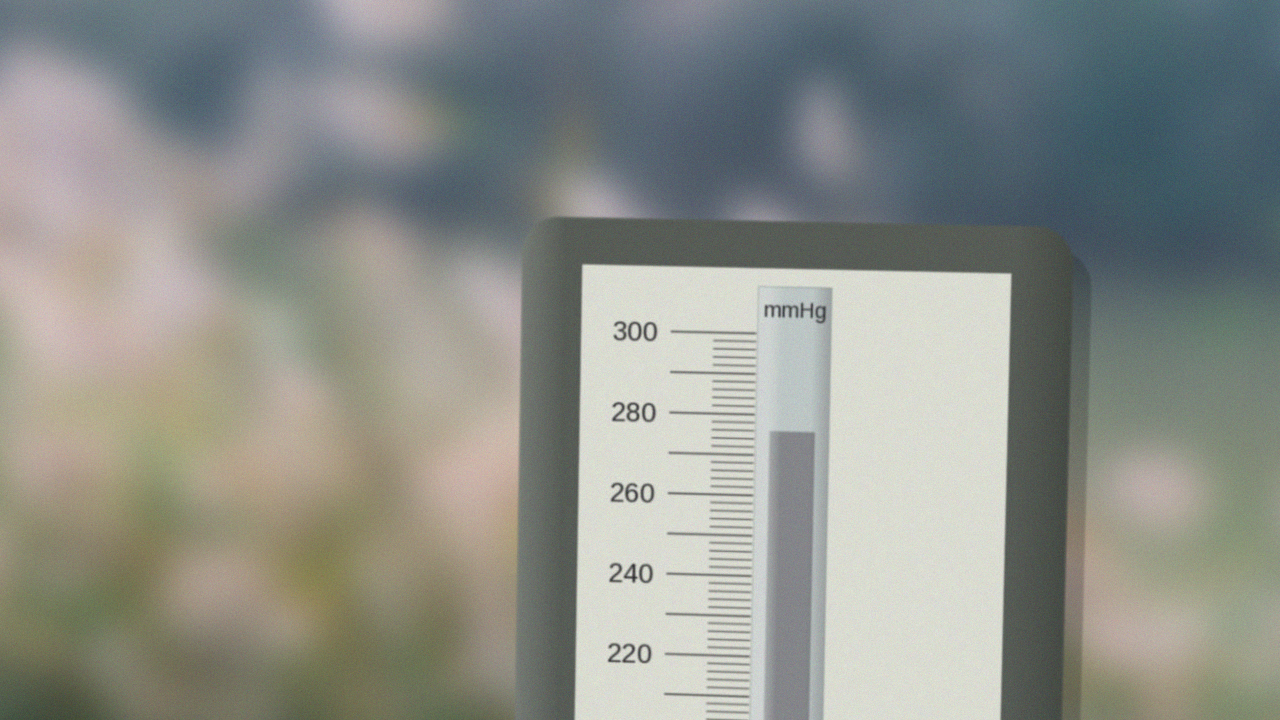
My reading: 276mmHg
